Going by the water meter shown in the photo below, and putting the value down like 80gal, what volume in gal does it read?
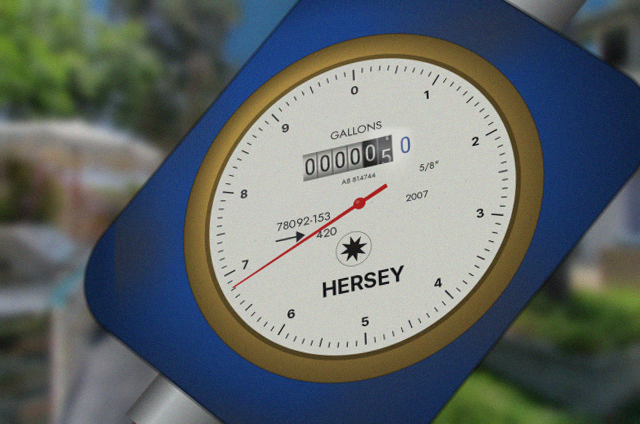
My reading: 46.8gal
